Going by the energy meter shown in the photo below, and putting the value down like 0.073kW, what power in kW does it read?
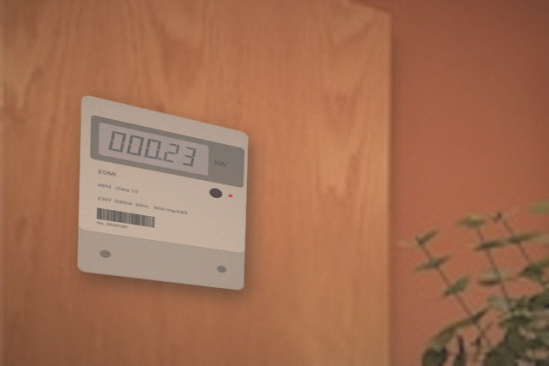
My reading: 0.23kW
